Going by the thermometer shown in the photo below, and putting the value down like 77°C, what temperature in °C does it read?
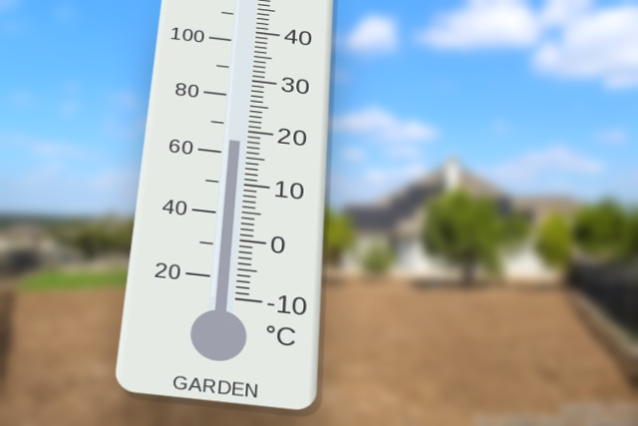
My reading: 18°C
